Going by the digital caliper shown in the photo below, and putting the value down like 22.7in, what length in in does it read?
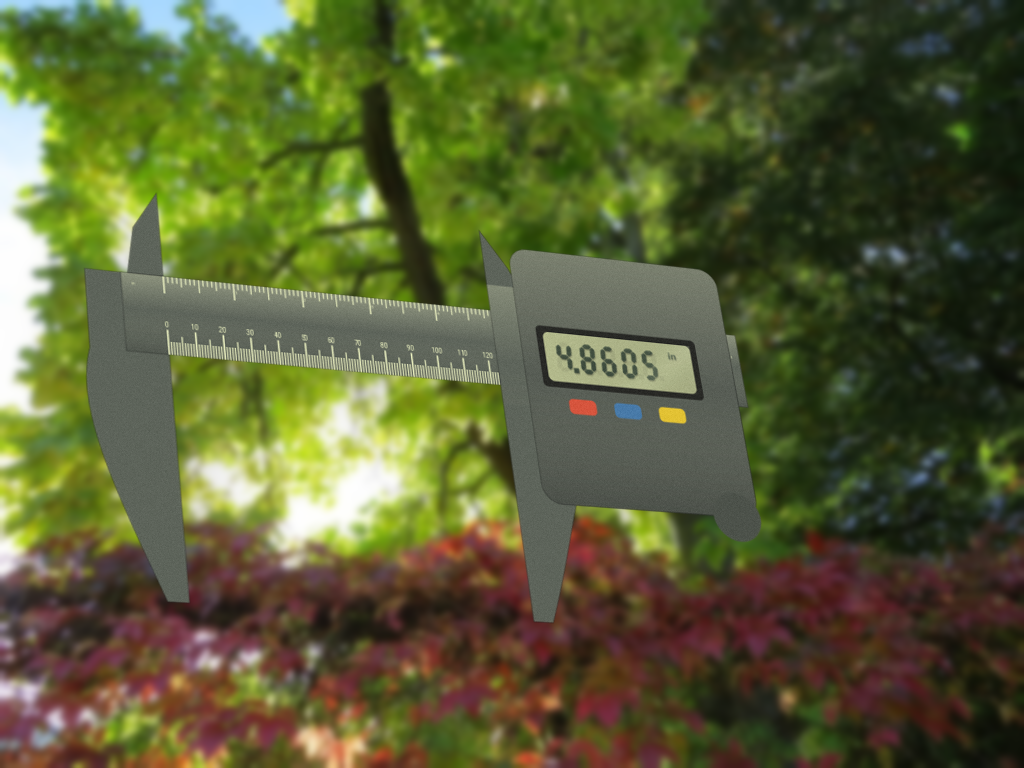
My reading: 4.8605in
